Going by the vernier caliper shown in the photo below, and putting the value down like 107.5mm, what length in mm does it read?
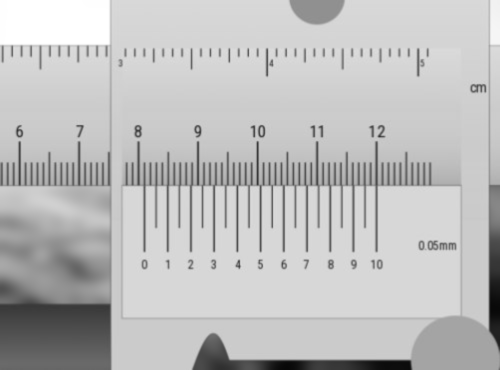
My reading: 81.0mm
